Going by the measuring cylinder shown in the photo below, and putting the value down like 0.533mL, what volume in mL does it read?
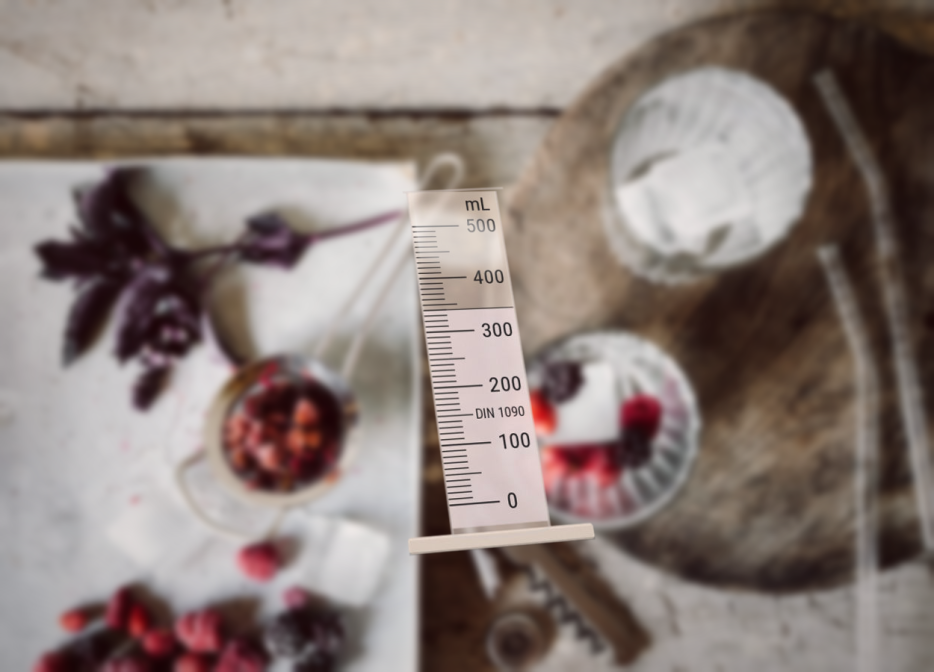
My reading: 340mL
